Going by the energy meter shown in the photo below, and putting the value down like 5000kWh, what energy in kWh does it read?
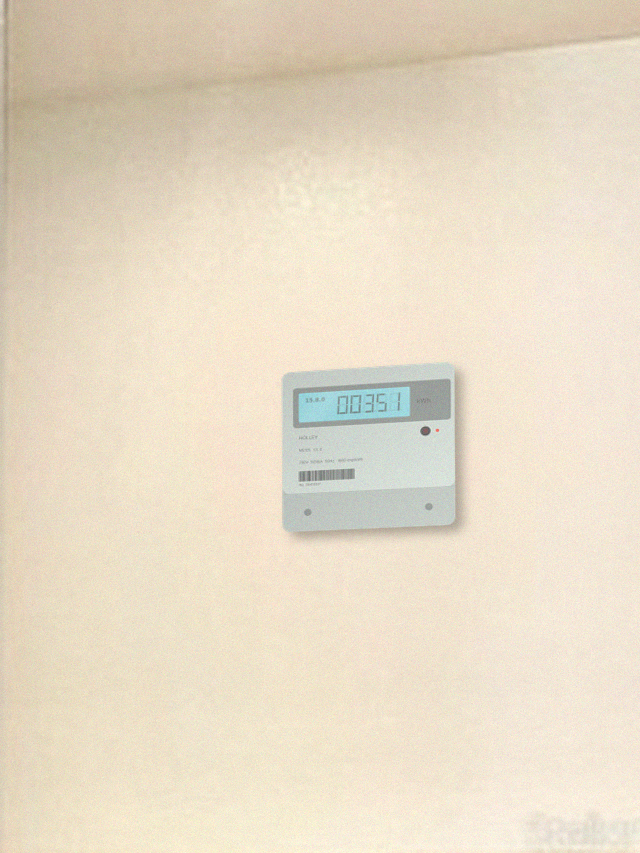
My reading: 351kWh
